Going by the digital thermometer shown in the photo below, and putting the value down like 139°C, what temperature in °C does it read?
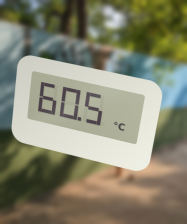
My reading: 60.5°C
